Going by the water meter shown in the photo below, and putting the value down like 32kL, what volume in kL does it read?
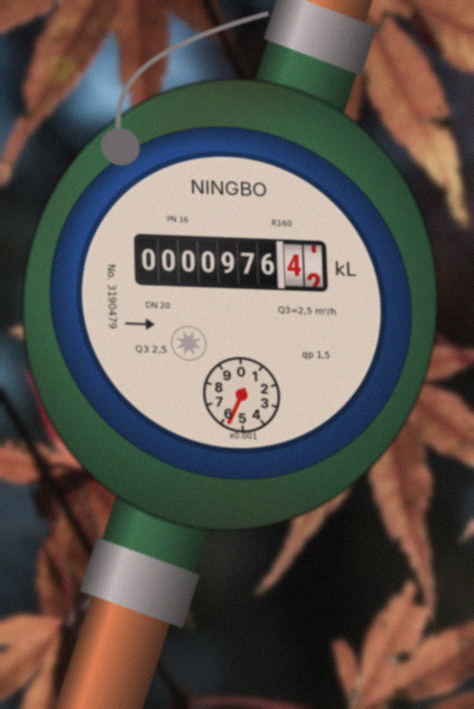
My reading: 976.415kL
